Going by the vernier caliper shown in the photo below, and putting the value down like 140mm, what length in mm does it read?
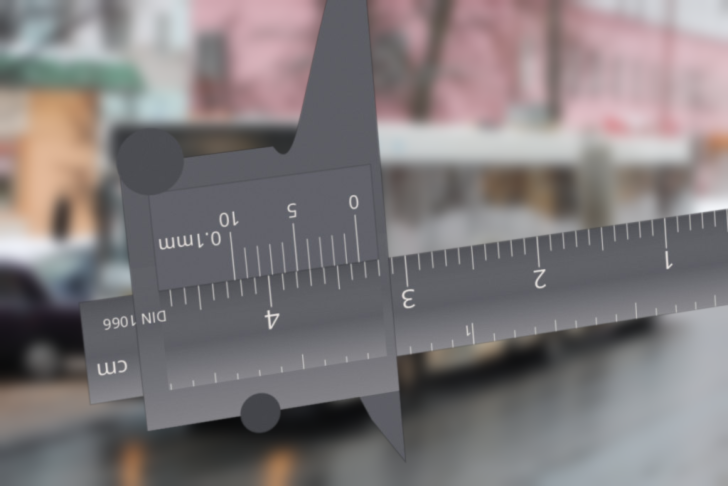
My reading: 33.4mm
